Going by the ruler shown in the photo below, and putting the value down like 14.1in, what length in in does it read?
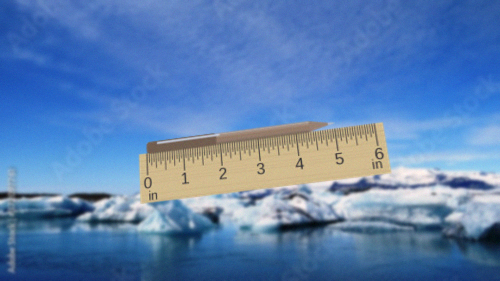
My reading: 5in
